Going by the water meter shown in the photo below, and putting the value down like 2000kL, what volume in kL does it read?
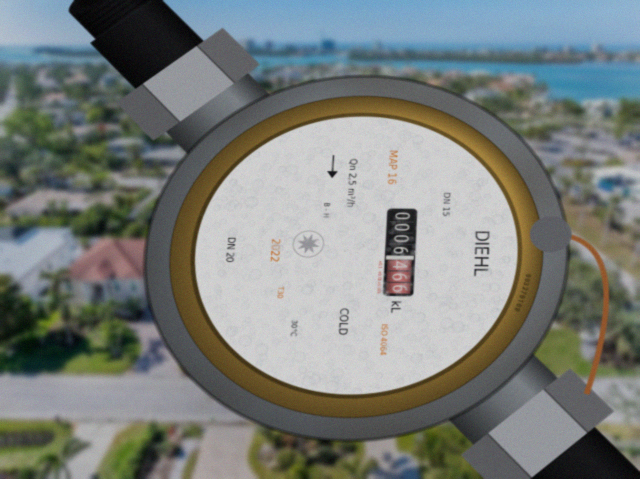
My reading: 6.466kL
